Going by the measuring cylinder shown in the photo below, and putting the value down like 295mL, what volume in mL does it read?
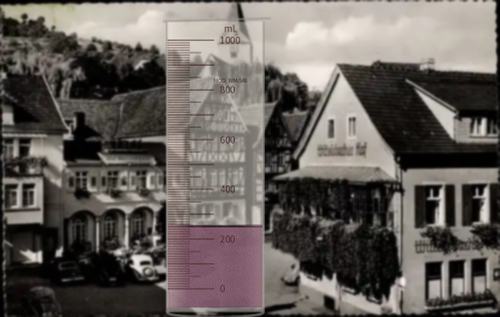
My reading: 250mL
